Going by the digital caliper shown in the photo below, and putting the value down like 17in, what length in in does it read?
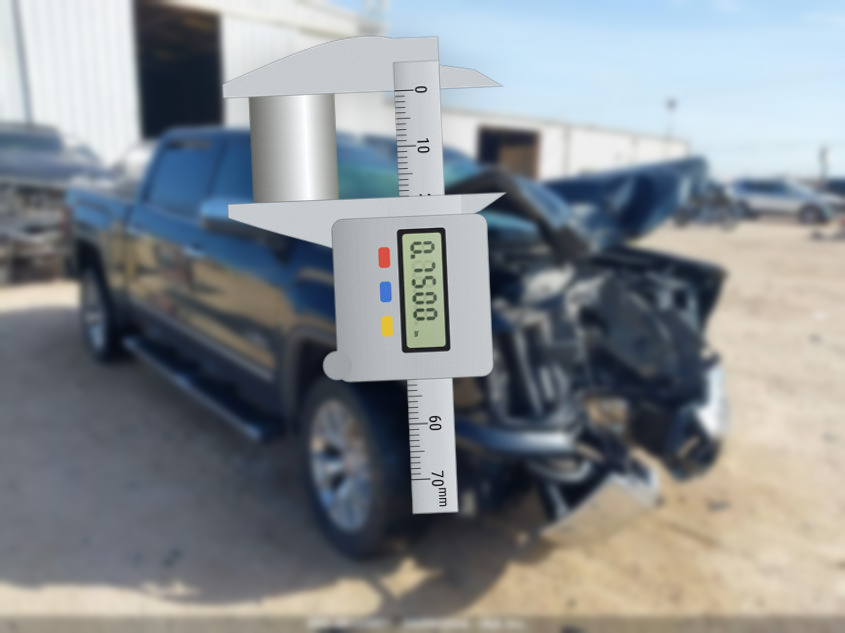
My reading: 0.7500in
